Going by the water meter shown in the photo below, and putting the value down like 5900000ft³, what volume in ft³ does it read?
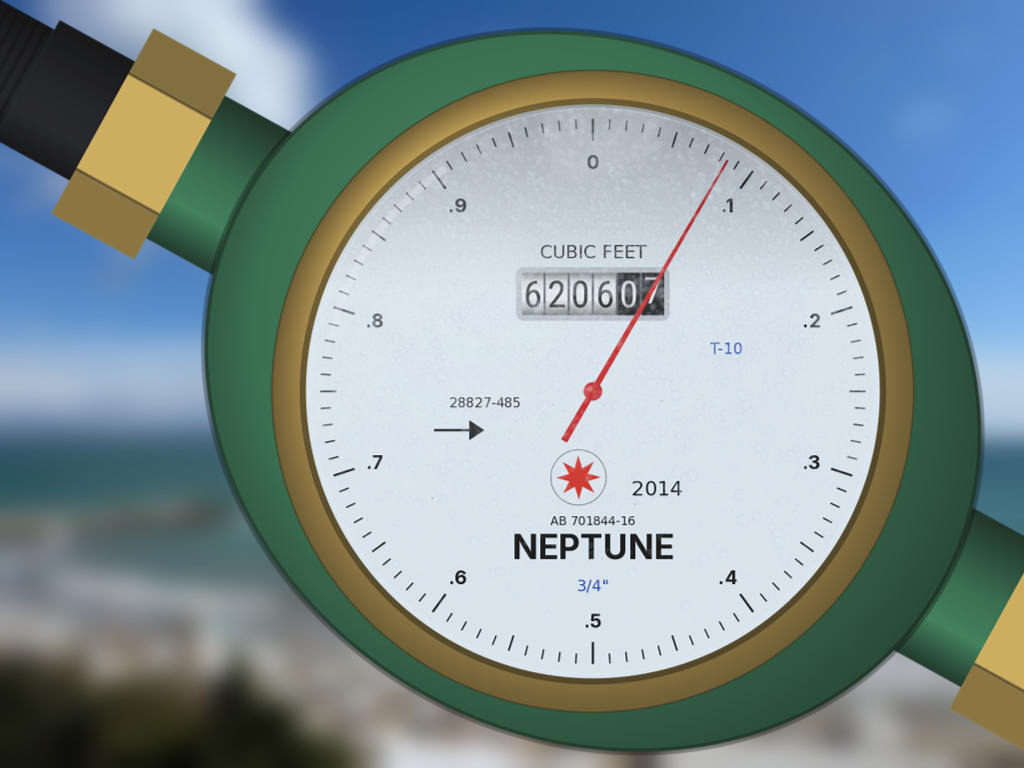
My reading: 620607.08ft³
